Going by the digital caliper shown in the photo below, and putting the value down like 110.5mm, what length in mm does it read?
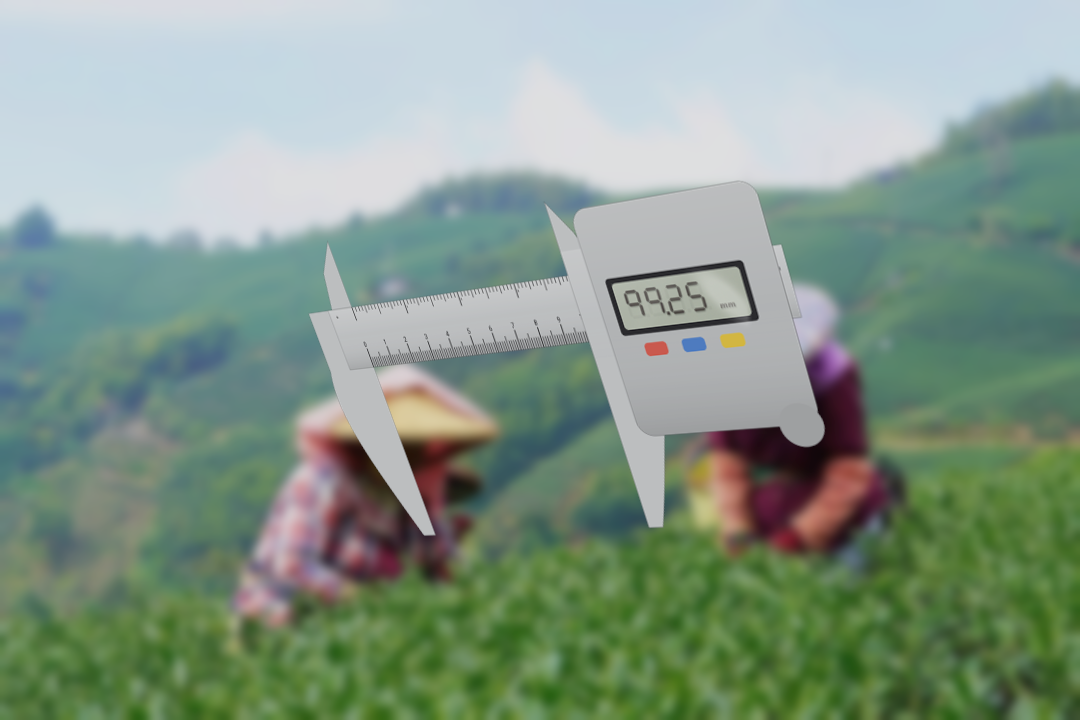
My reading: 99.25mm
